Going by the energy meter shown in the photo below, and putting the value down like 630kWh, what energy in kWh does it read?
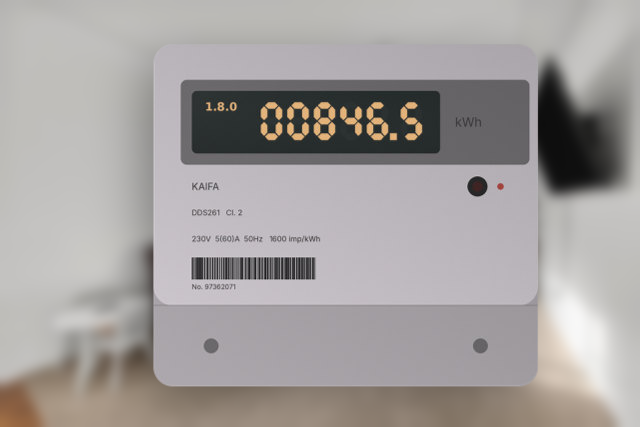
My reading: 846.5kWh
